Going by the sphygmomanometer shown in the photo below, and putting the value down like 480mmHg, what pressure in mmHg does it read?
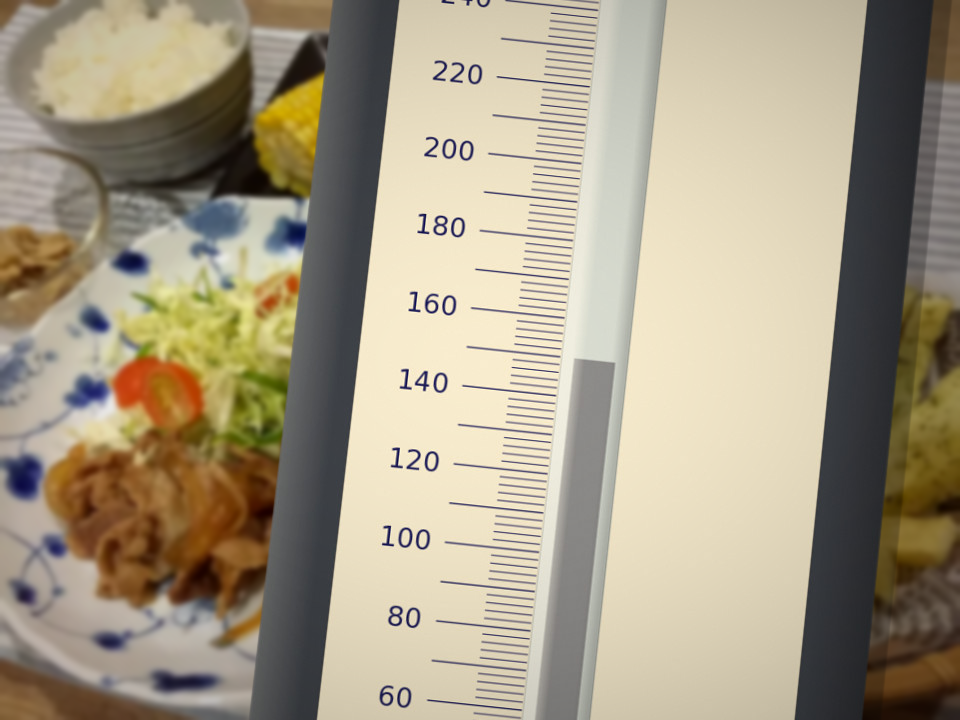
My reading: 150mmHg
